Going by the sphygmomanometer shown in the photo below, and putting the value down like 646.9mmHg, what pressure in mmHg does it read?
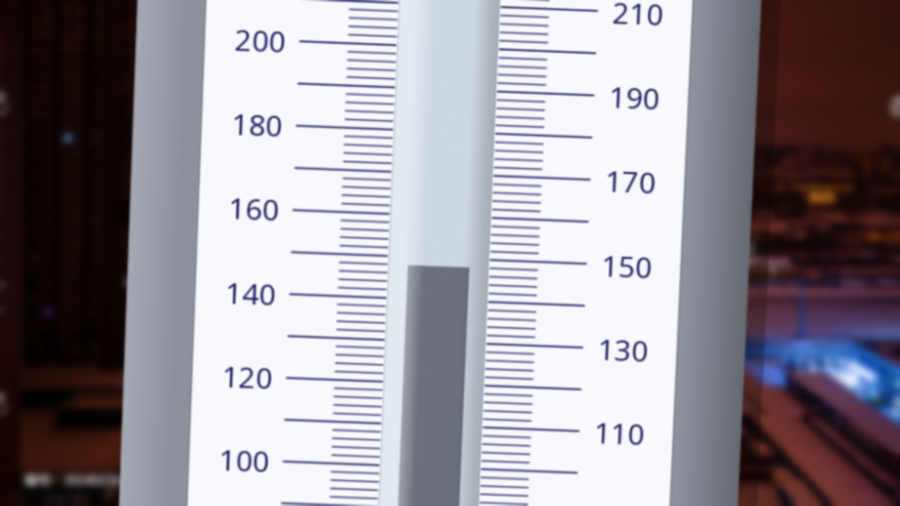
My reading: 148mmHg
